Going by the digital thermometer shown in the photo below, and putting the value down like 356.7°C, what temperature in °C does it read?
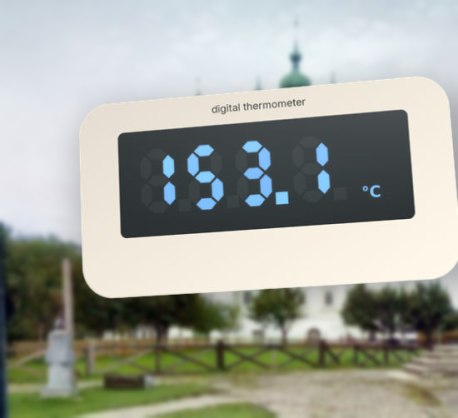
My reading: 153.1°C
